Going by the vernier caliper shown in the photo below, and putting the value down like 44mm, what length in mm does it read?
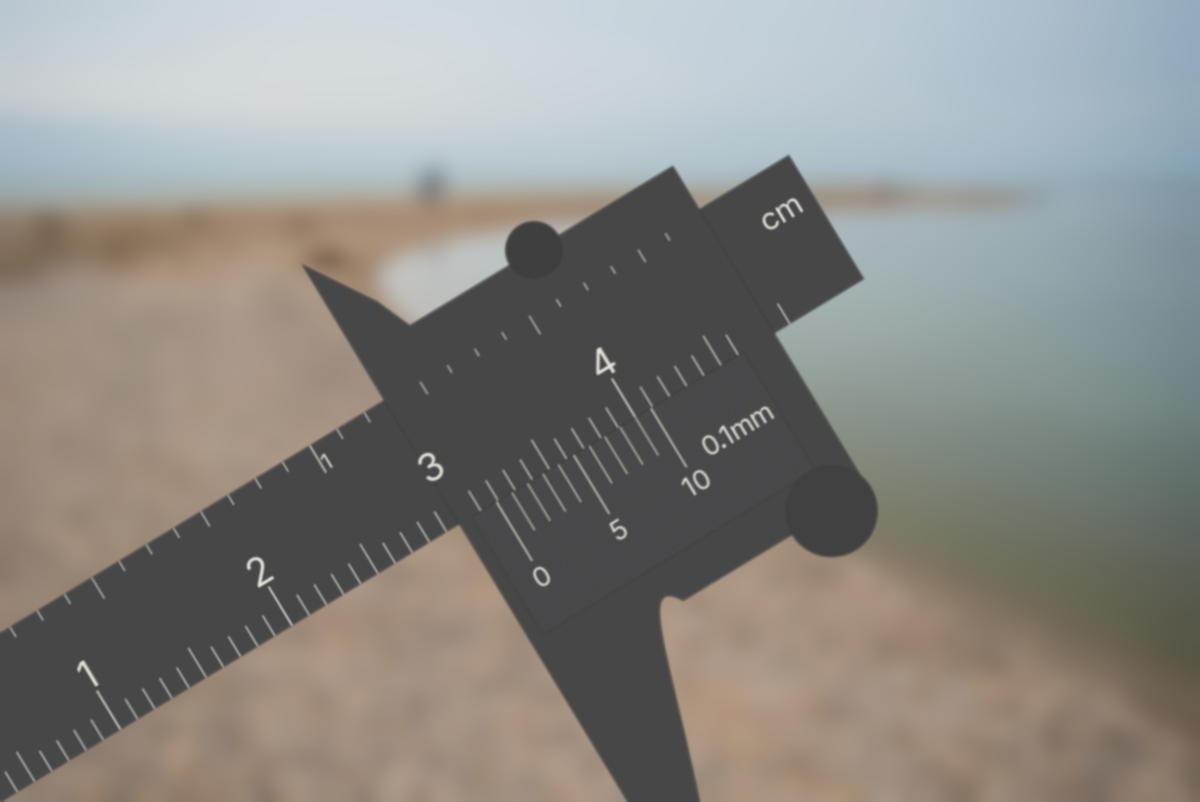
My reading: 31.9mm
